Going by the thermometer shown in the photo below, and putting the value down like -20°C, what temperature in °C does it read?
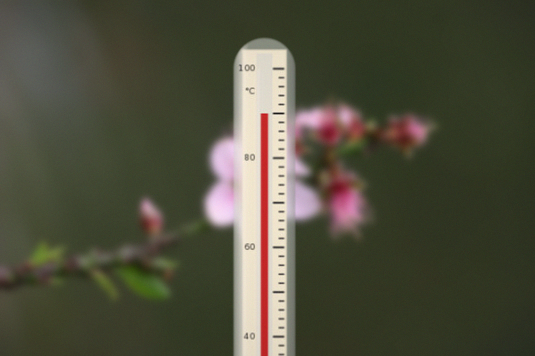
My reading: 90°C
